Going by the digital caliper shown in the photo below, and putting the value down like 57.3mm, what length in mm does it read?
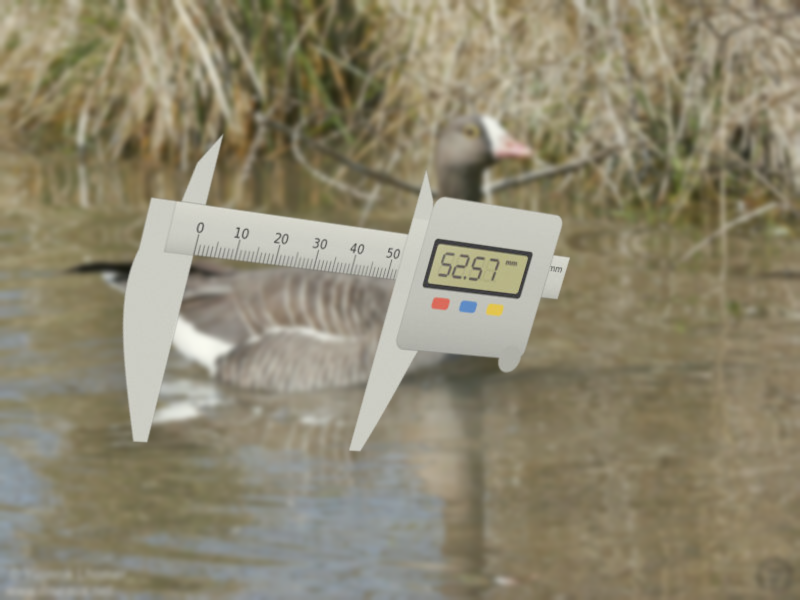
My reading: 52.57mm
